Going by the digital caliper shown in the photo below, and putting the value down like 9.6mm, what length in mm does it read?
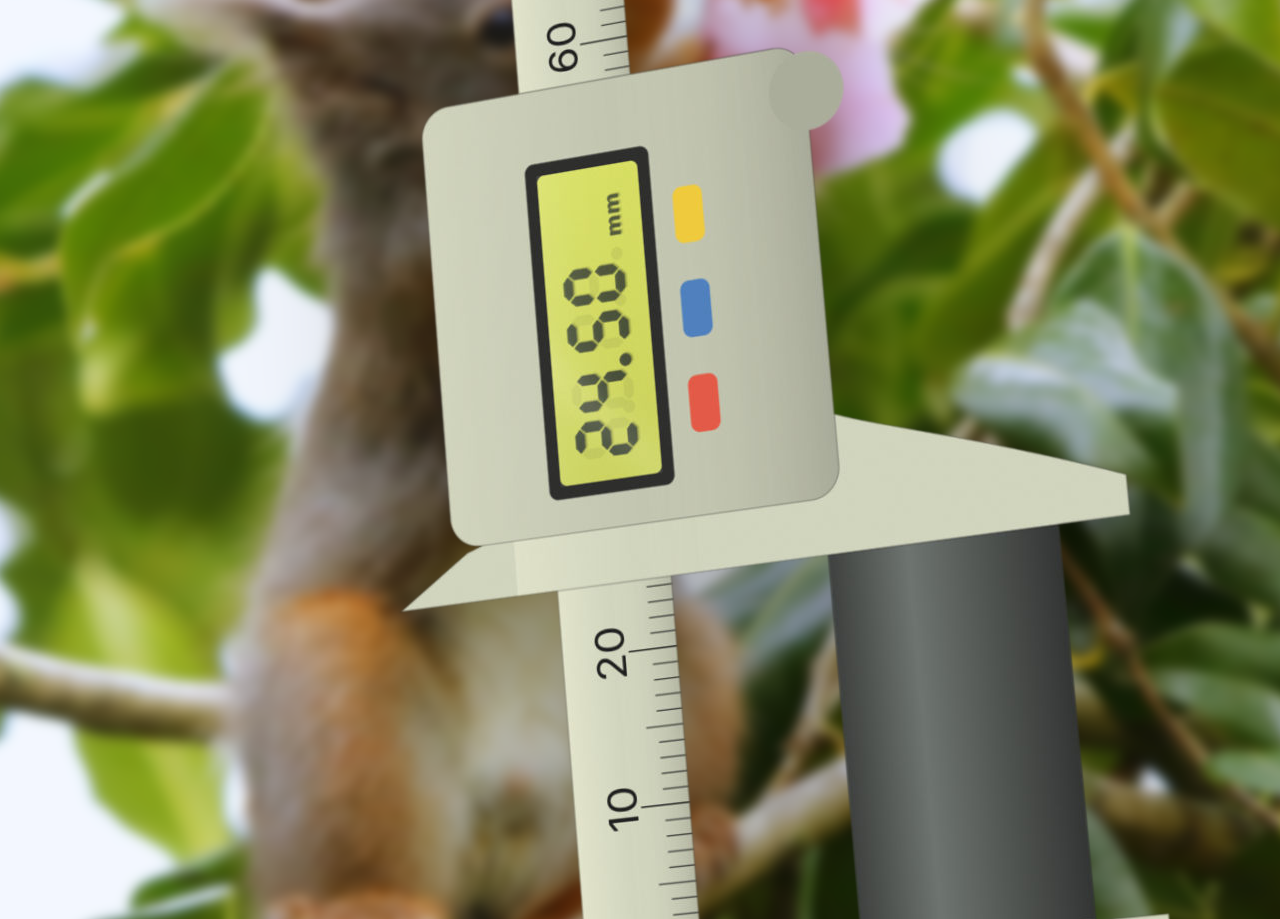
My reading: 24.50mm
